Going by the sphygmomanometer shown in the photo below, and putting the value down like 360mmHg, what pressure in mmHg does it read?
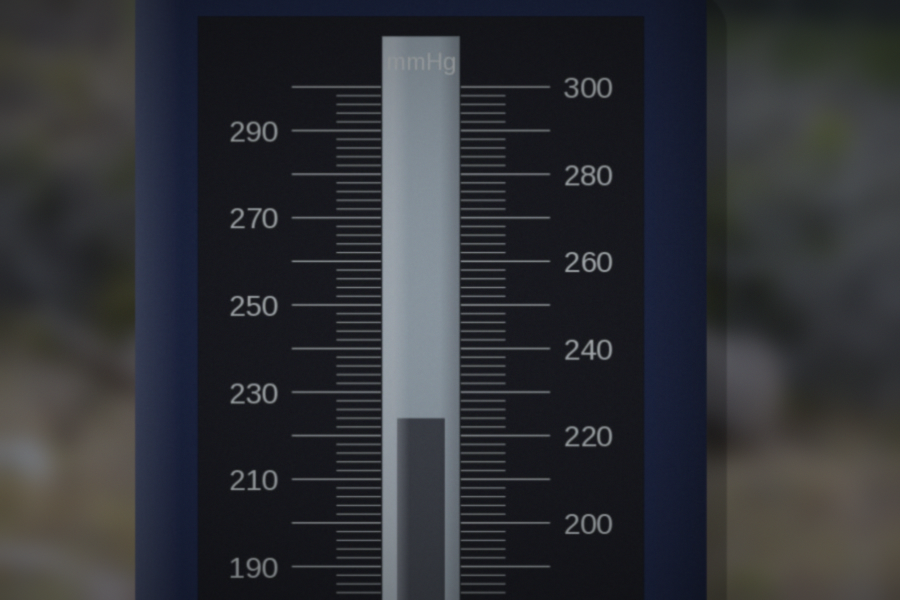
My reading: 224mmHg
